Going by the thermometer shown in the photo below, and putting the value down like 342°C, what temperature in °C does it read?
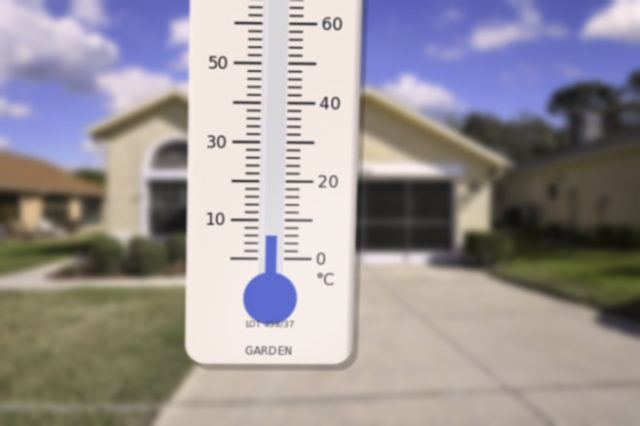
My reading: 6°C
